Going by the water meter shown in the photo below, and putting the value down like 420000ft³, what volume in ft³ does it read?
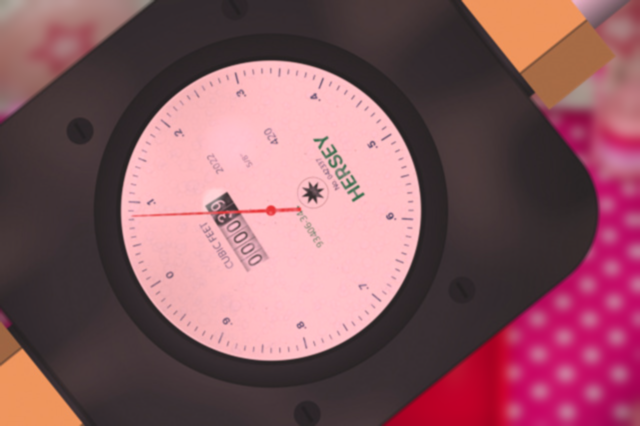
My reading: 39.08ft³
